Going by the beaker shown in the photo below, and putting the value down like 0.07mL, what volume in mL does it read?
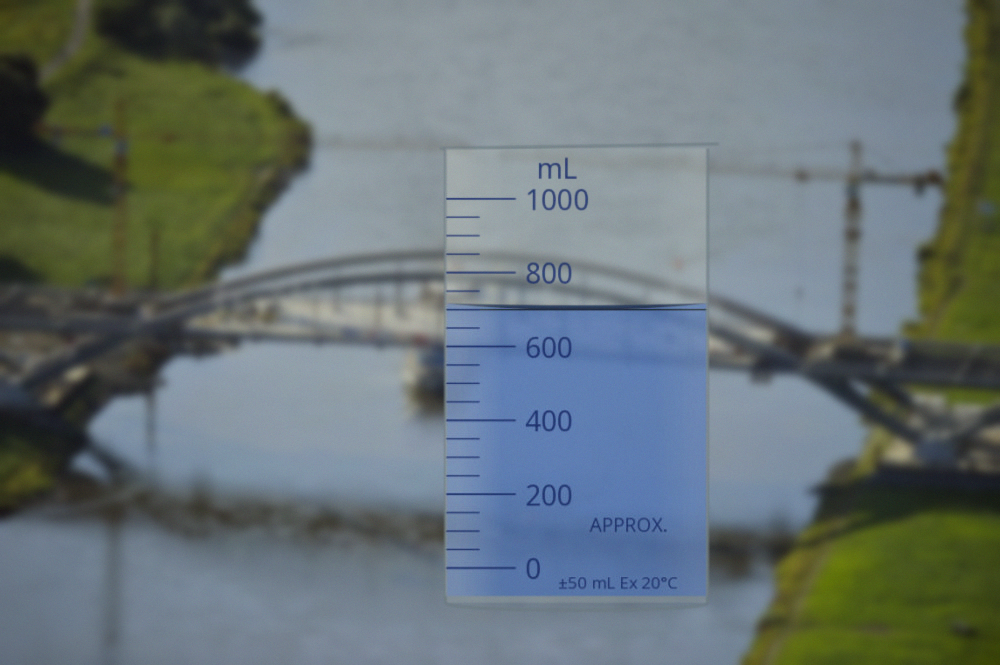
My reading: 700mL
